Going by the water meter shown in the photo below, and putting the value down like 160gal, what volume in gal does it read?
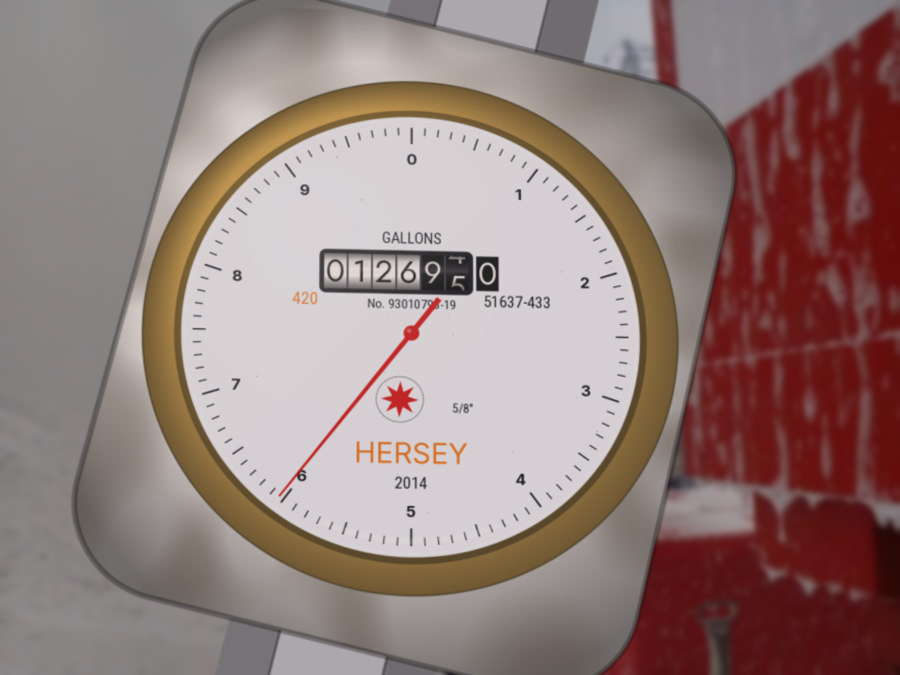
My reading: 126946.0gal
